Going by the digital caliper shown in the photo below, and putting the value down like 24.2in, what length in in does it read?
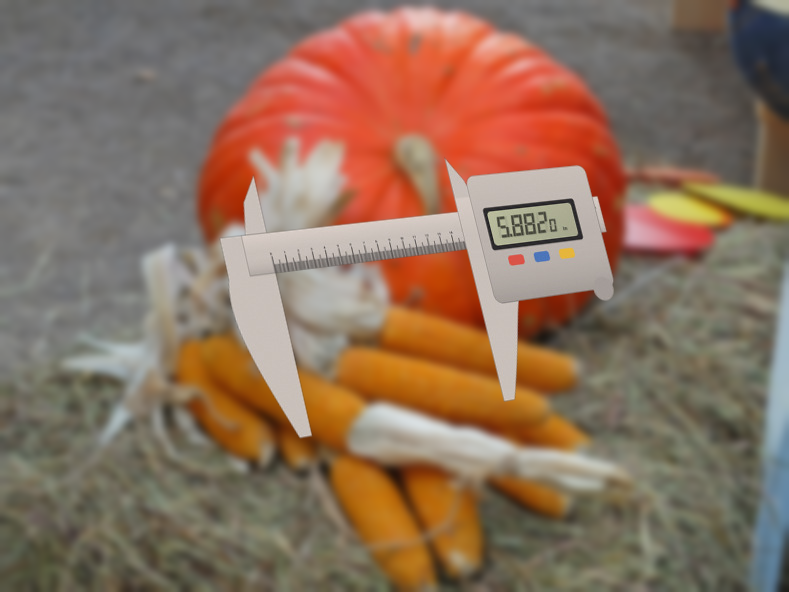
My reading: 5.8820in
